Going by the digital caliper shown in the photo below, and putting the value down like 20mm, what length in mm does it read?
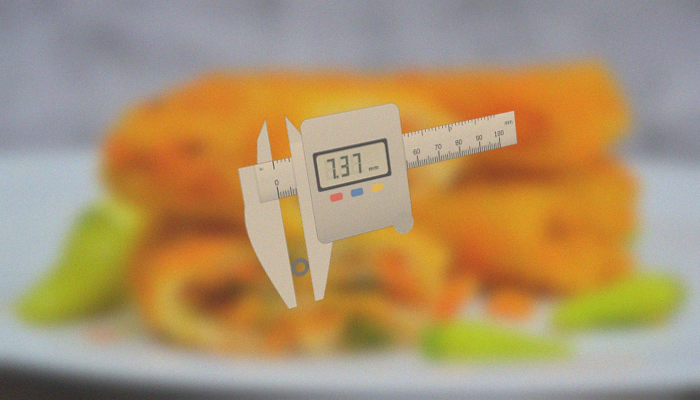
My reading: 7.37mm
